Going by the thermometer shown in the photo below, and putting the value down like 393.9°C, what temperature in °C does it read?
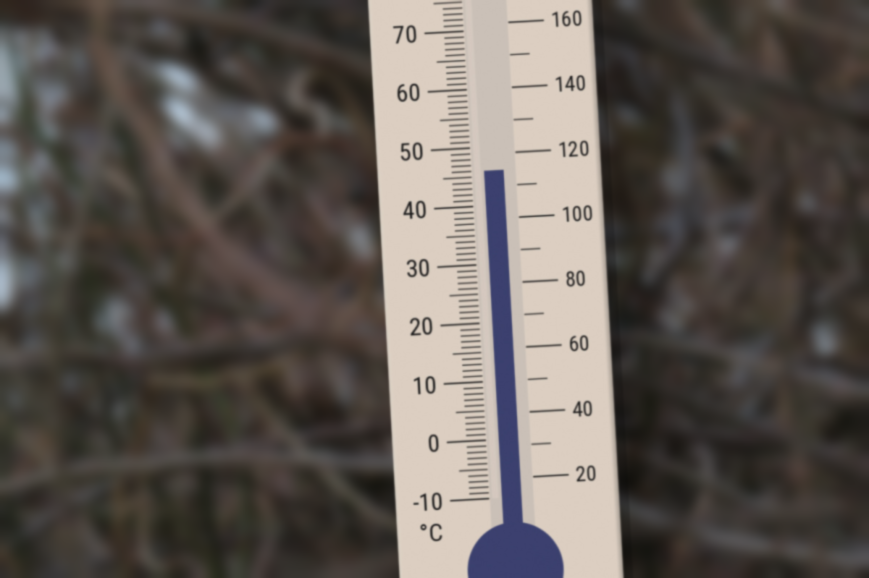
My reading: 46°C
